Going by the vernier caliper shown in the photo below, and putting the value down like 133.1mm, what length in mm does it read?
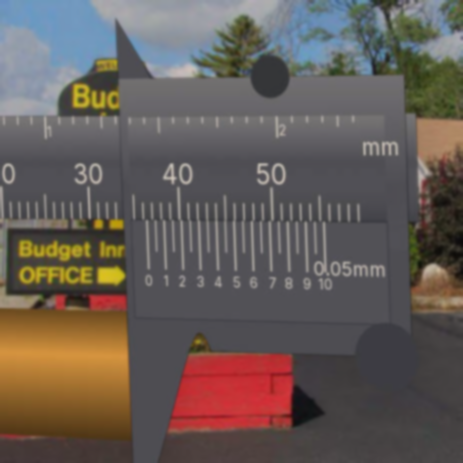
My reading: 36.4mm
